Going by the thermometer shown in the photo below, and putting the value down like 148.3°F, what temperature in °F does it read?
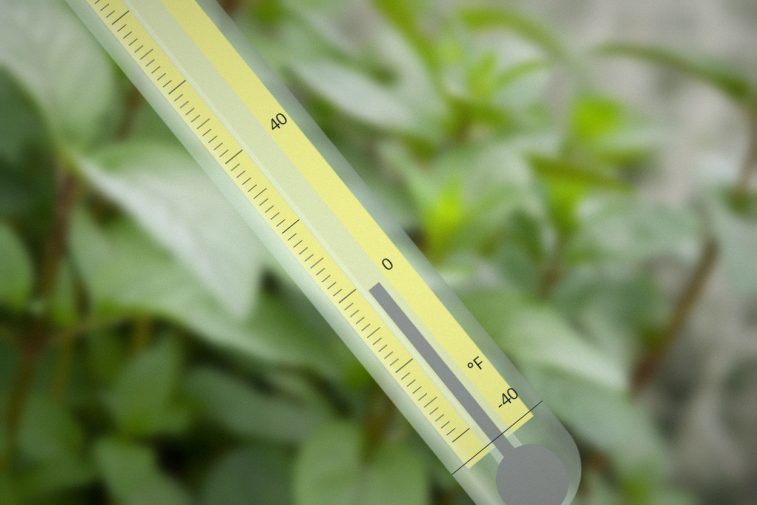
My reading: -2°F
